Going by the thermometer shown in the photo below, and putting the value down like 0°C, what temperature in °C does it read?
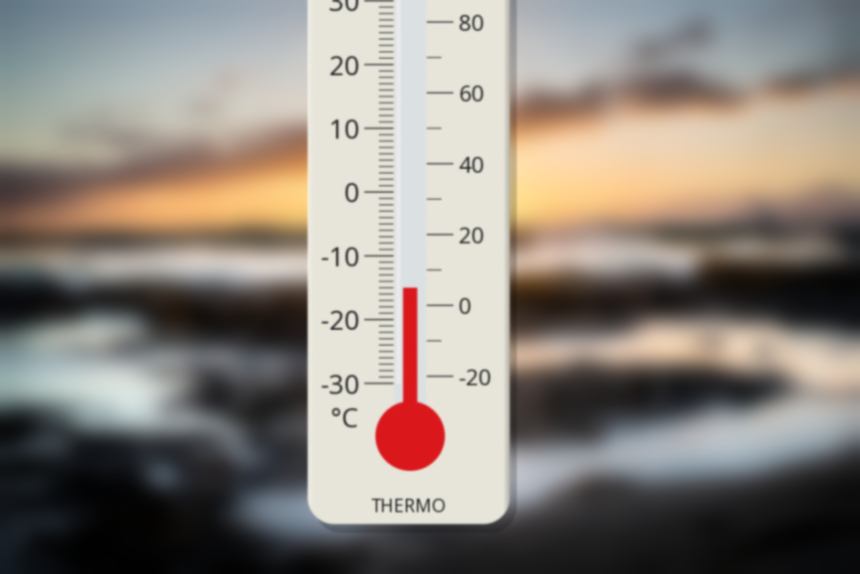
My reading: -15°C
